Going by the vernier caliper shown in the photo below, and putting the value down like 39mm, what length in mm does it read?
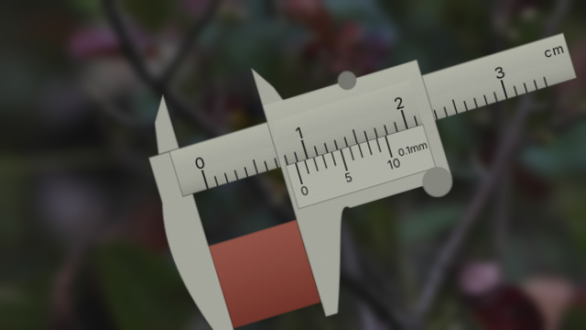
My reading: 8.8mm
